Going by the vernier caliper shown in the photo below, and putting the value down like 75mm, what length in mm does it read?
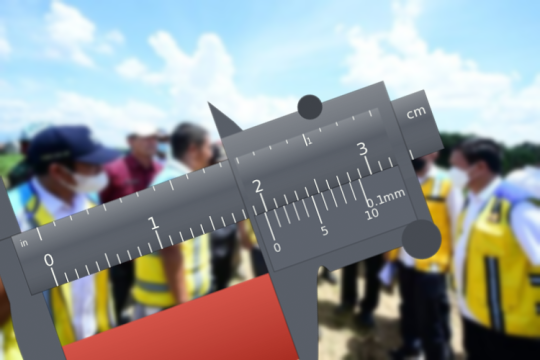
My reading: 19.8mm
